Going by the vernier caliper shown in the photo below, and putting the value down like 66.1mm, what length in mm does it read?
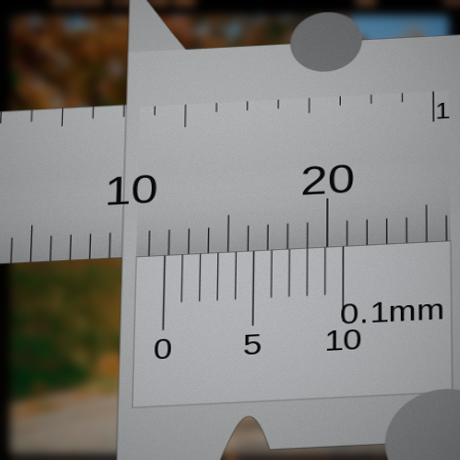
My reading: 11.8mm
